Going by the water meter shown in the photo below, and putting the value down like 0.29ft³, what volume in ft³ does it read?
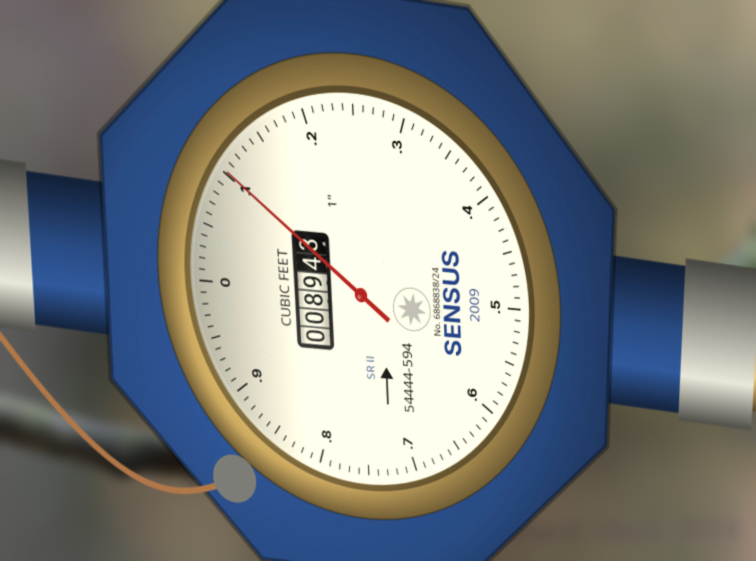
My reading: 8943.10ft³
